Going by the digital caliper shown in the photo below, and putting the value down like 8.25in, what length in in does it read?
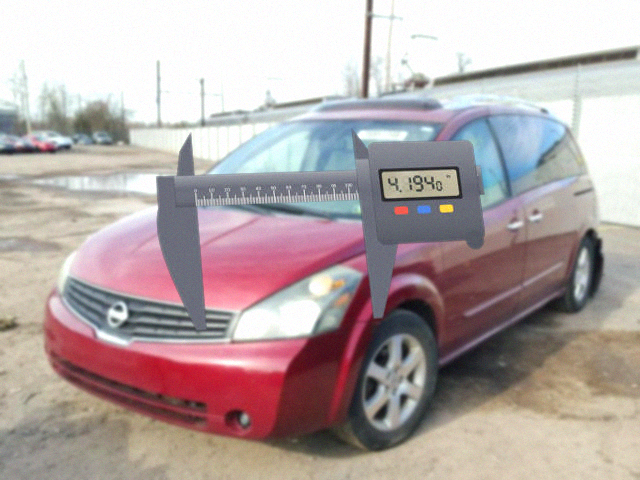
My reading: 4.1940in
